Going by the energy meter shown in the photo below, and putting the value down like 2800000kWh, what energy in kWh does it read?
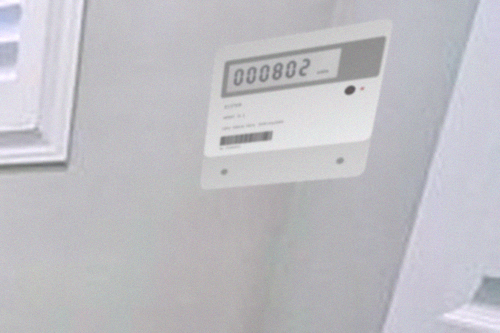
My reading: 802kWh
